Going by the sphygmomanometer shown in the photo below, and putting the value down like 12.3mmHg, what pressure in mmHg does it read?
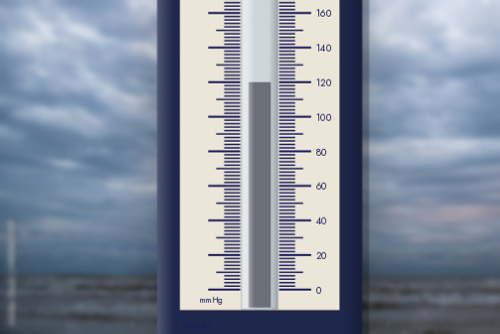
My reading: 120mmHg
